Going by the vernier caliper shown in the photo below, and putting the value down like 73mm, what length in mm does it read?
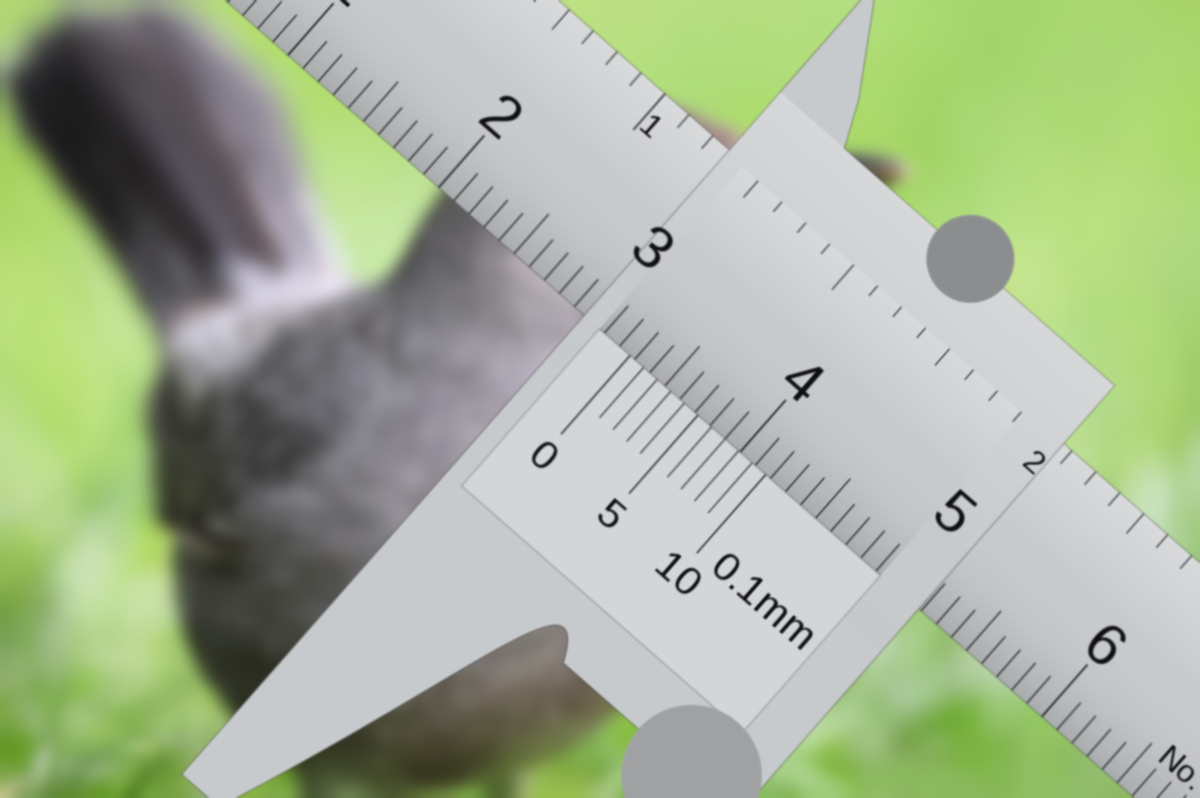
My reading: 32.7mm
